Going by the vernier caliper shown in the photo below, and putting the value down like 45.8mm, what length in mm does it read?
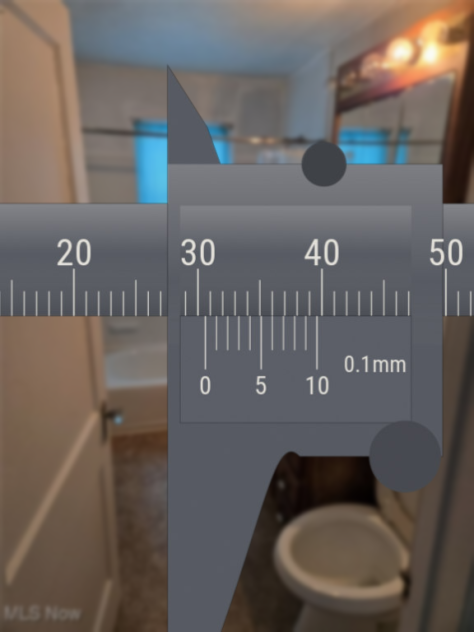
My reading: 30.6mm
